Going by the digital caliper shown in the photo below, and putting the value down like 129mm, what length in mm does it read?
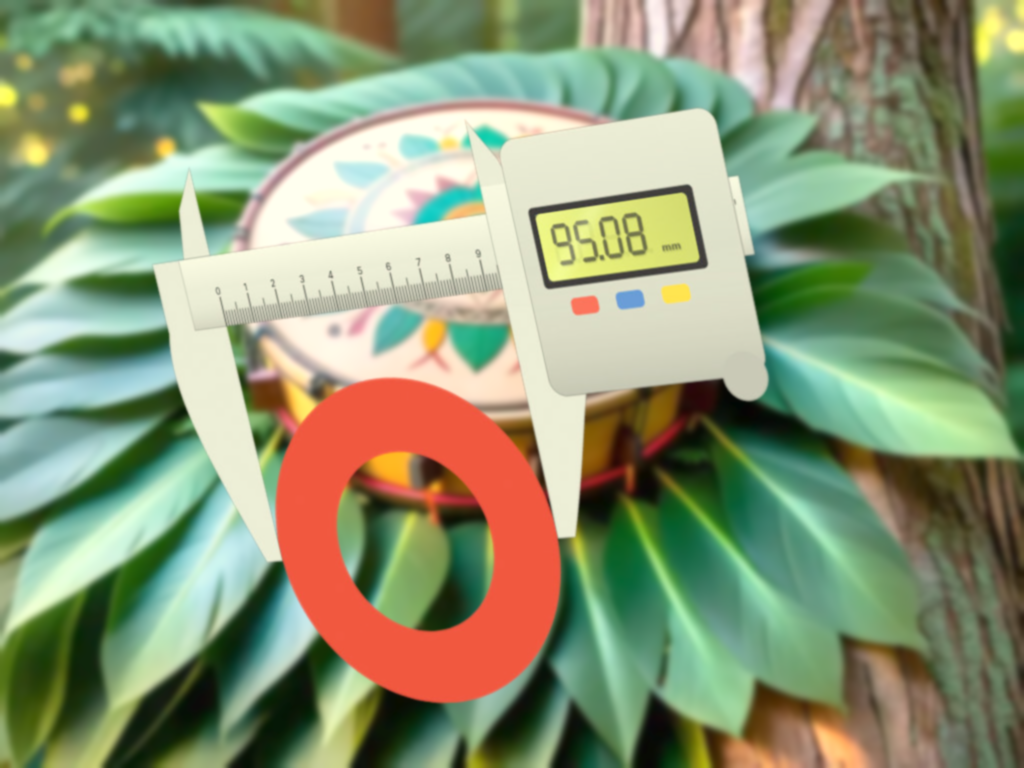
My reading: 95.08mm
